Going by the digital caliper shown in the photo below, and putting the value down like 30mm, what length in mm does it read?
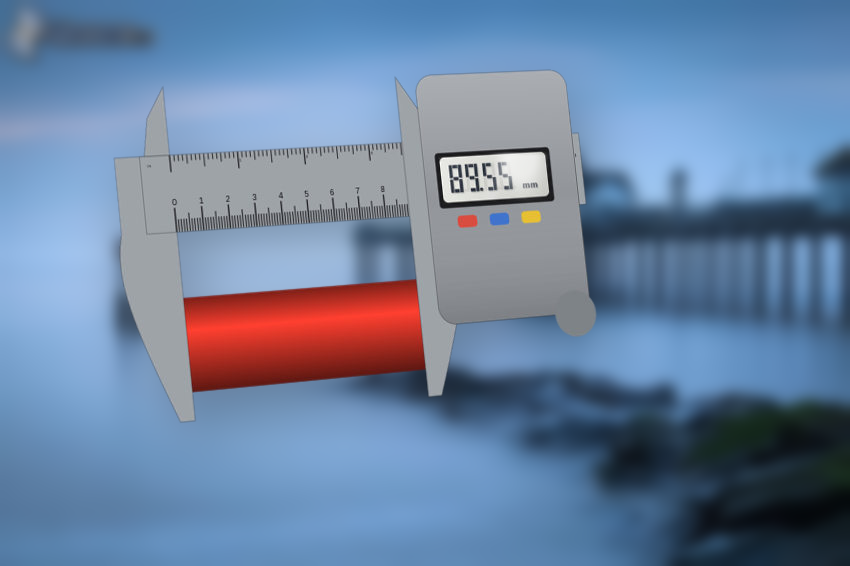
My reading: 89.55mm
